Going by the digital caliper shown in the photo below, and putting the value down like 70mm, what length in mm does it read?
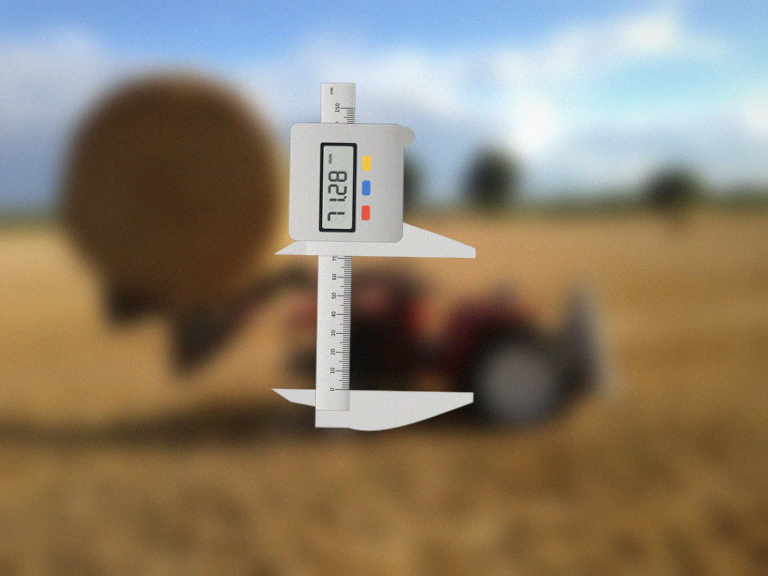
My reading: 71.28mm
